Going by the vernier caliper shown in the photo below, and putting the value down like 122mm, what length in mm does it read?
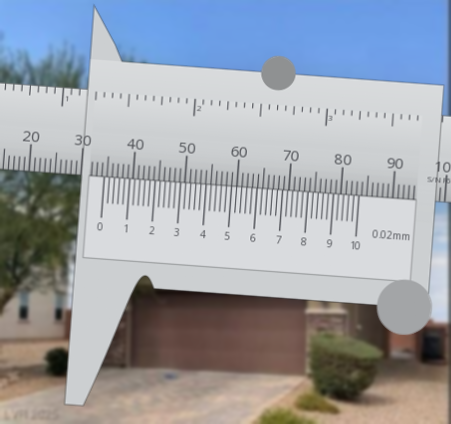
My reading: 34.5mm
